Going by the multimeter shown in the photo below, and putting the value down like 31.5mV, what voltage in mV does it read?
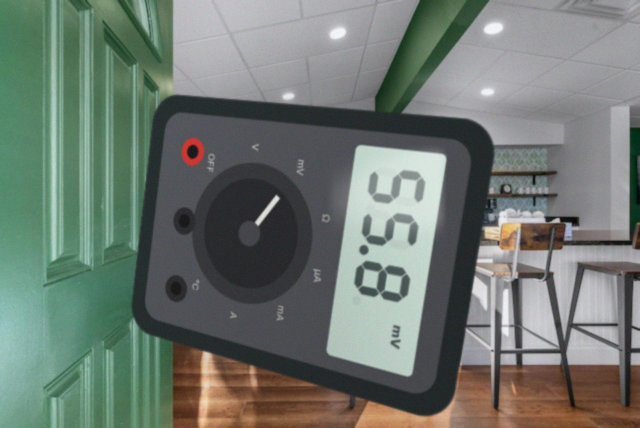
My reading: 55.8mV
